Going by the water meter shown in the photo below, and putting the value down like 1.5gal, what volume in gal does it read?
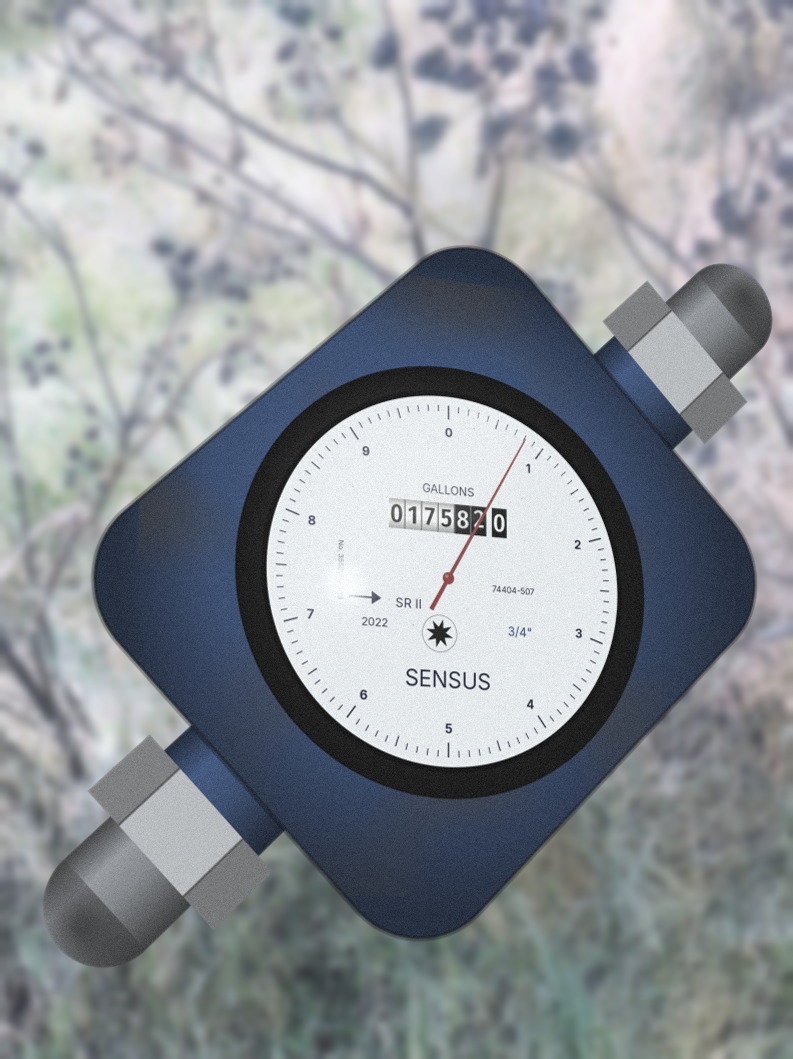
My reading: 175820.8gal
